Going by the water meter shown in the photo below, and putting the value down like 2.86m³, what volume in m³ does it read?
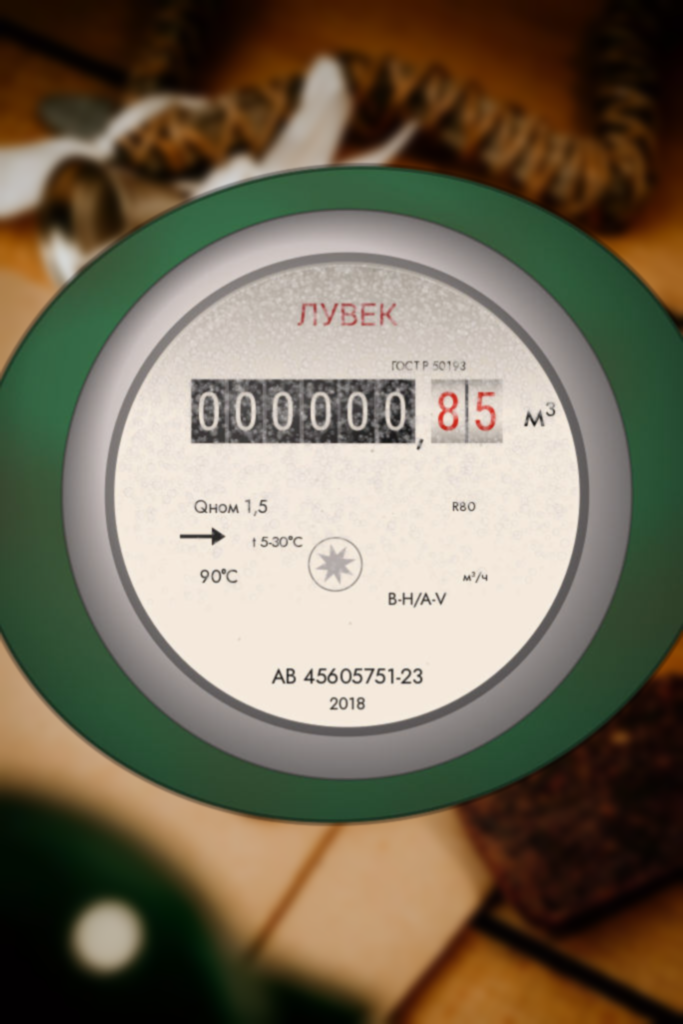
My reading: 0.85m³
